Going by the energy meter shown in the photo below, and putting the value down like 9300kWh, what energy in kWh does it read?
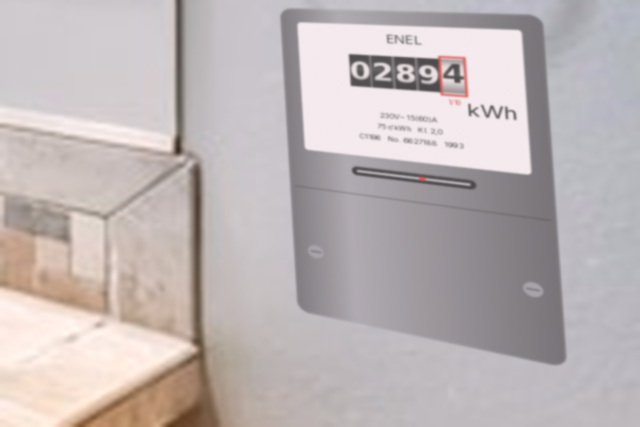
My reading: 289.4kWh
